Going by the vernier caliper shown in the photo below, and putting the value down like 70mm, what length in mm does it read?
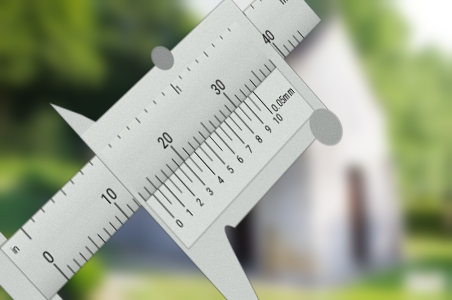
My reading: 14.2mm
